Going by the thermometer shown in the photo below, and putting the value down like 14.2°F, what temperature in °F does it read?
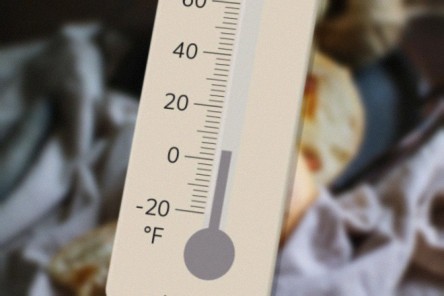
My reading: 4°F
